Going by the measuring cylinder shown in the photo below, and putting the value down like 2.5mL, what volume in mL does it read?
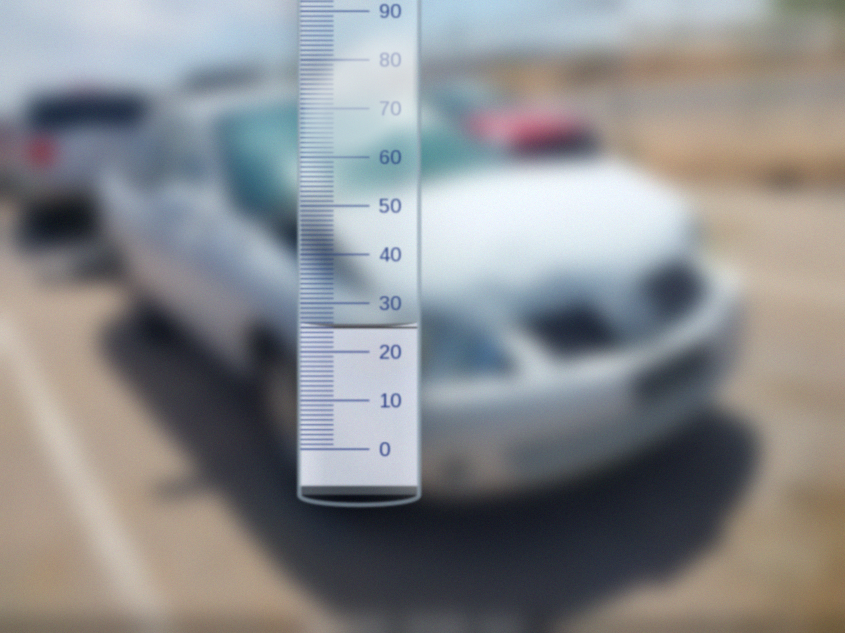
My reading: 25mL
